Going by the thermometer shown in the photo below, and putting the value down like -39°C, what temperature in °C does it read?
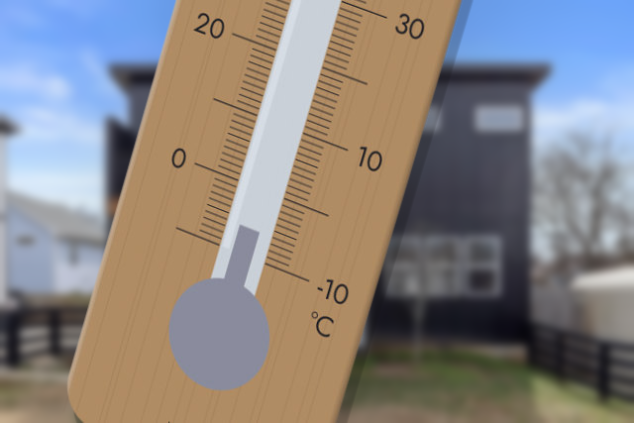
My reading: -6°C
